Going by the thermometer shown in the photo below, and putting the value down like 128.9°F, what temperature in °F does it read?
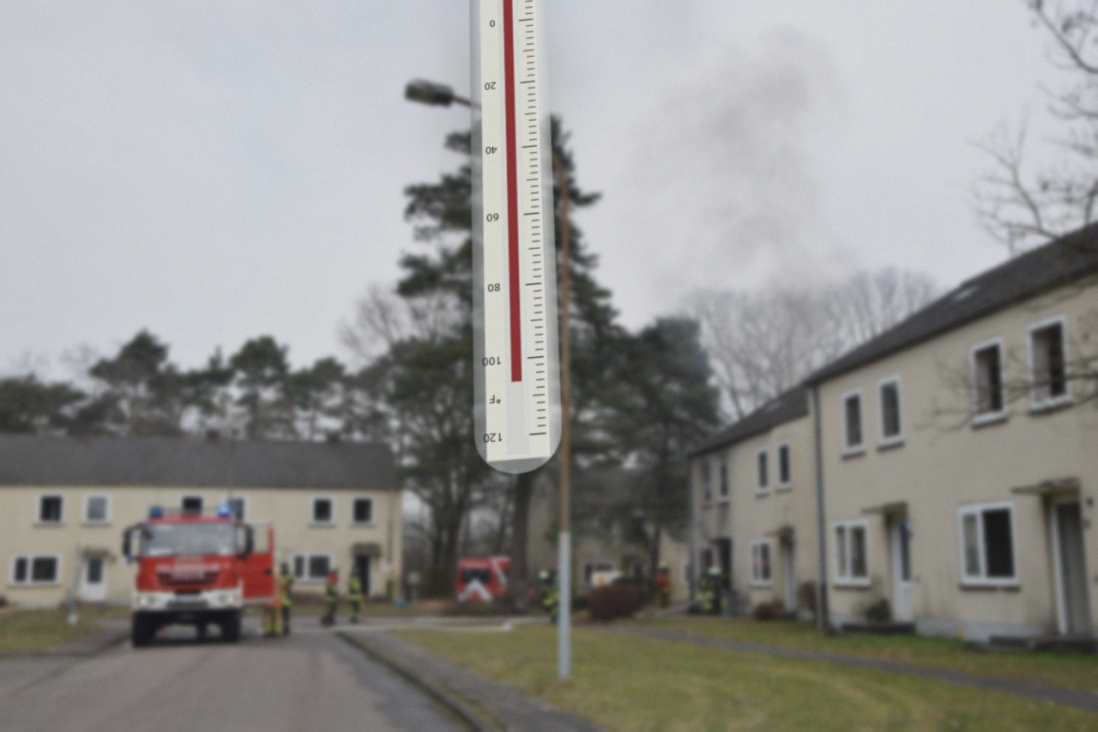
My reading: 106°F
